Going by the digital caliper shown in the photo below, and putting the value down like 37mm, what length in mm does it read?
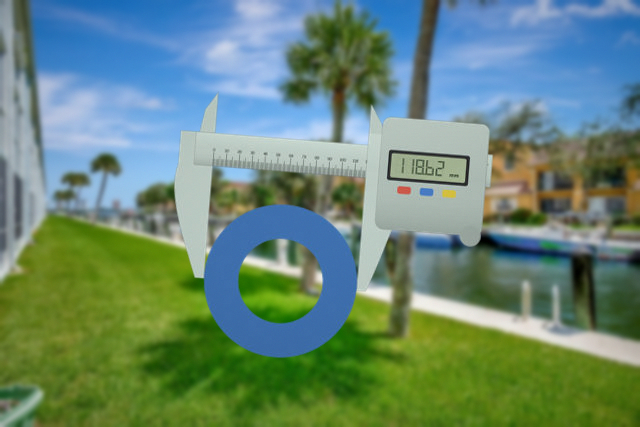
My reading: 118.62mm
